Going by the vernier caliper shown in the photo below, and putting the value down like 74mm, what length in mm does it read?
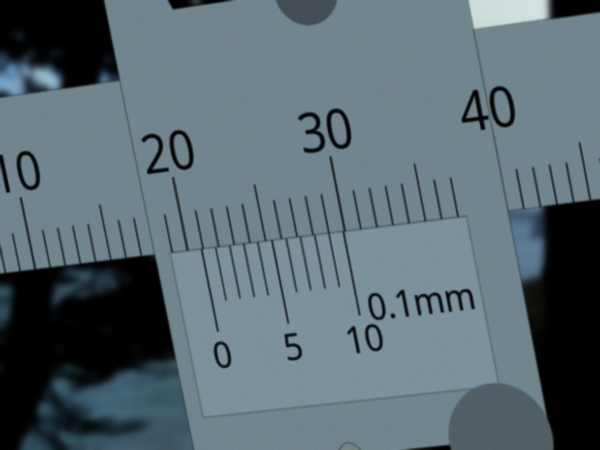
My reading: 20.9mm
